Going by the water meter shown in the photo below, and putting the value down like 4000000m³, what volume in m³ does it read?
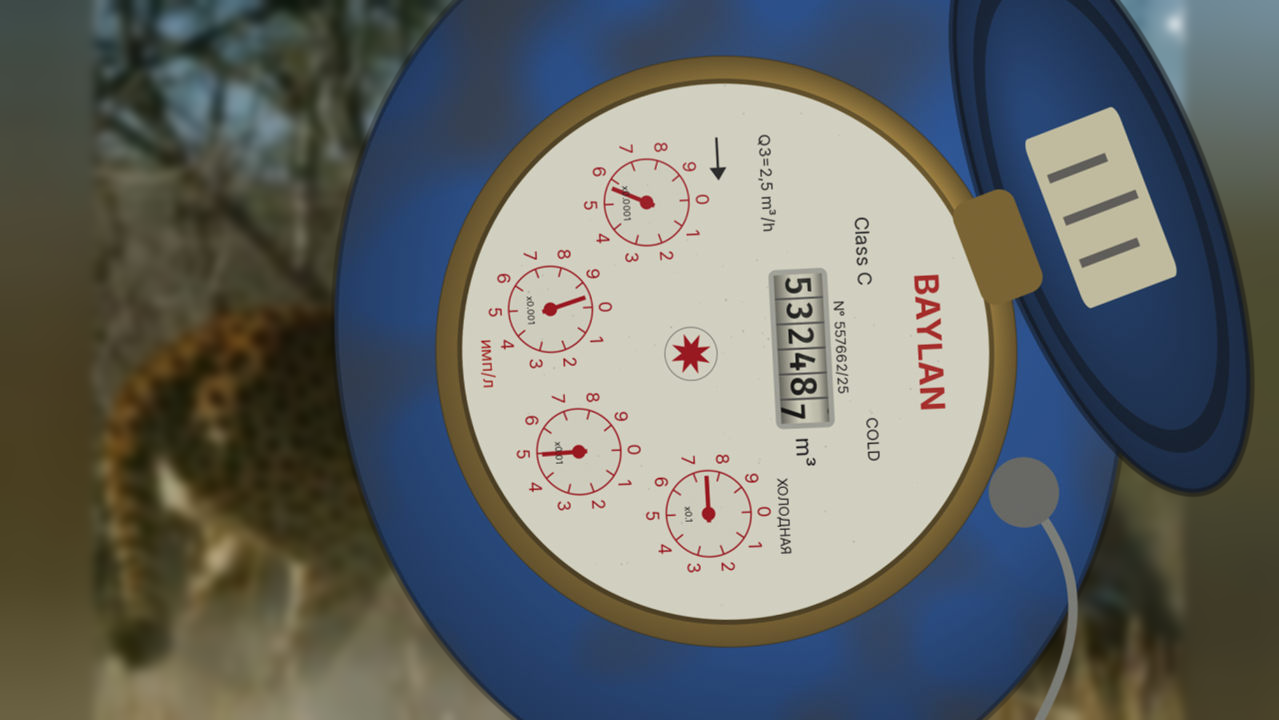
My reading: 532486.7495m³
